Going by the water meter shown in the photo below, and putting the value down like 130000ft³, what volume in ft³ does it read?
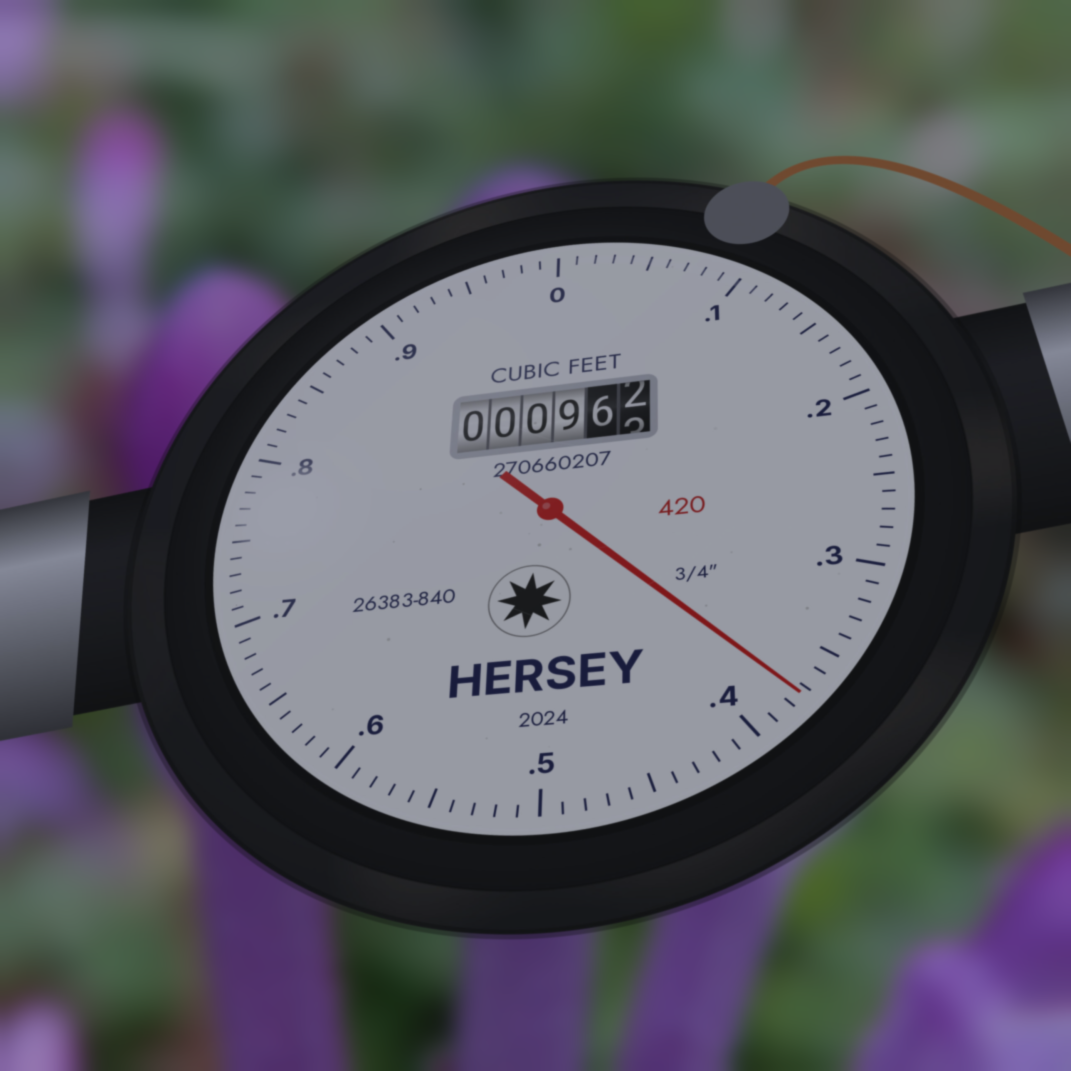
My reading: 962.37ft³
